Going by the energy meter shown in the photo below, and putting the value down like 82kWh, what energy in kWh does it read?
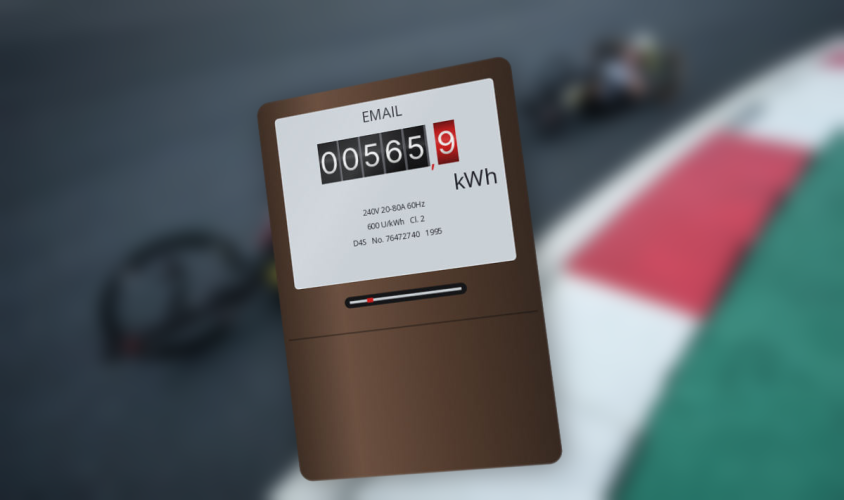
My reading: 565.9kWh
